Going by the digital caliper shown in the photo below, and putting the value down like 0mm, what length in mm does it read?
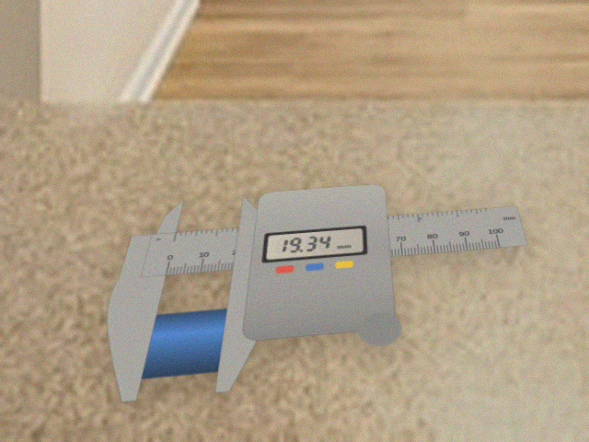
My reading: 19.34mm
